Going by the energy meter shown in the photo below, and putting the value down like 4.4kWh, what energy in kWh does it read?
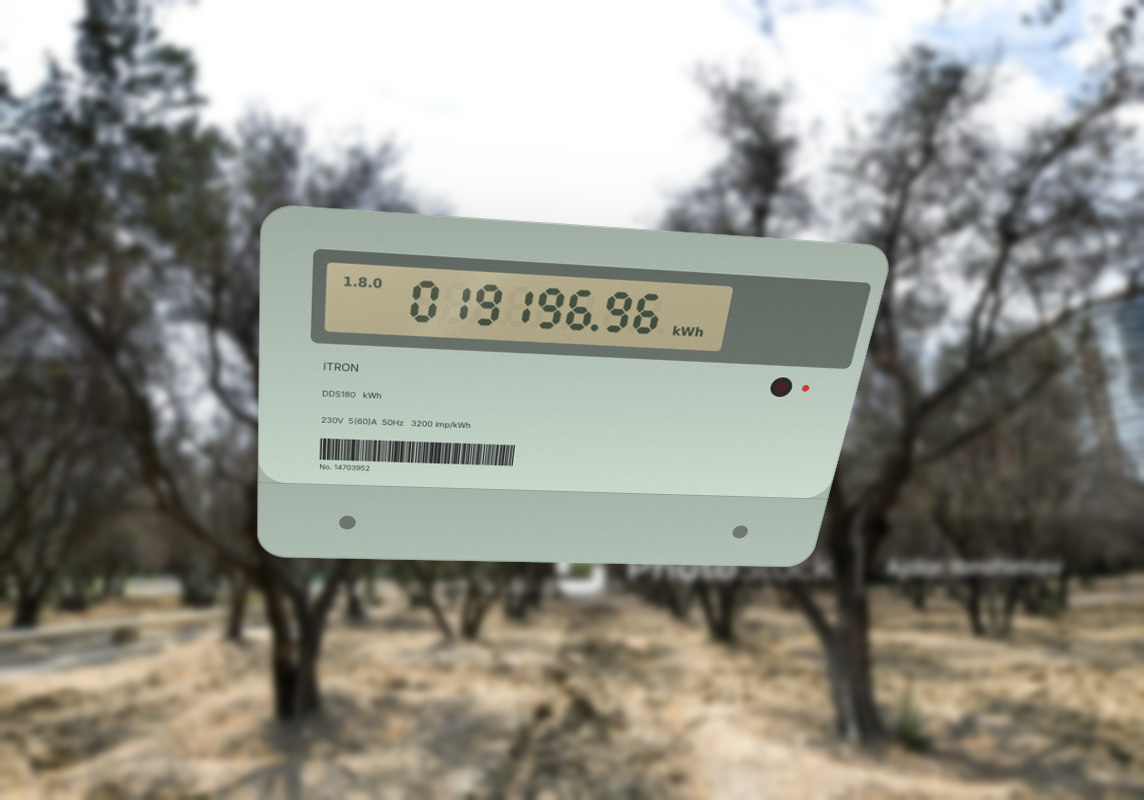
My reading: 19196.96kWh
